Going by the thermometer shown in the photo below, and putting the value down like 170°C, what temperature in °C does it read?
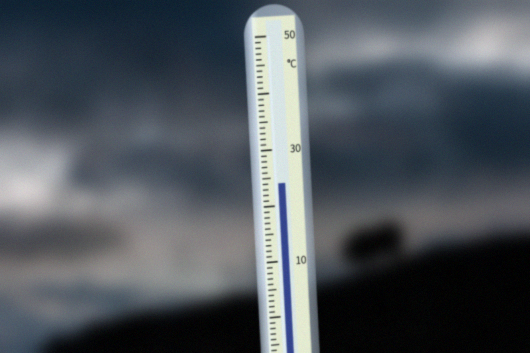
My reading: 24°C
